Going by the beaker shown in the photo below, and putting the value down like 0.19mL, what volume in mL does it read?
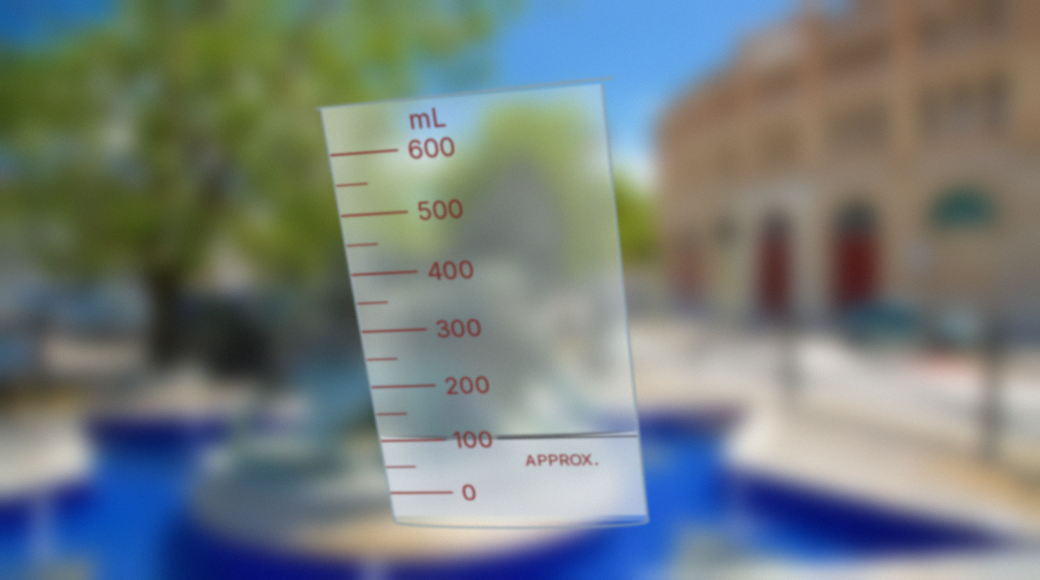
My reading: 100mL
